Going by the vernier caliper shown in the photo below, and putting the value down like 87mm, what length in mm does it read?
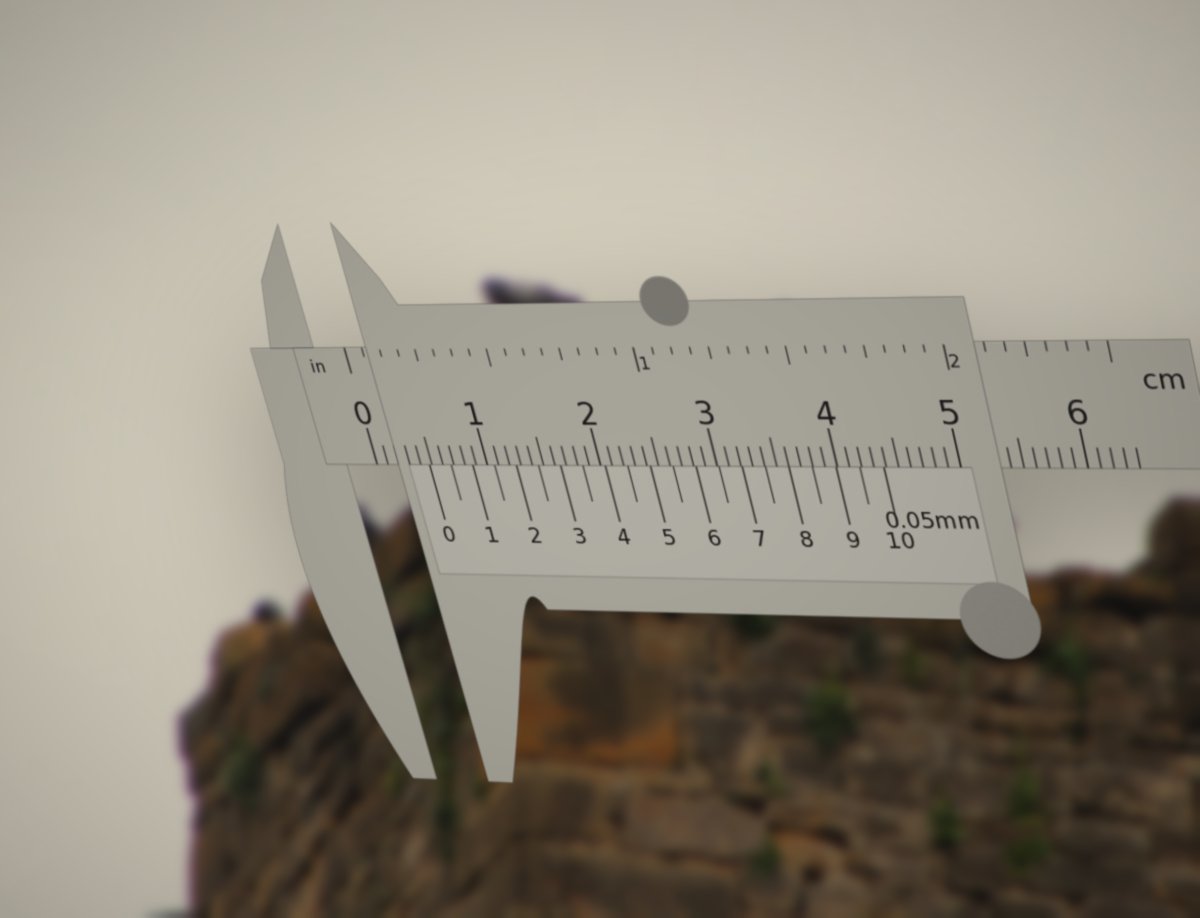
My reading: 4.8mm
